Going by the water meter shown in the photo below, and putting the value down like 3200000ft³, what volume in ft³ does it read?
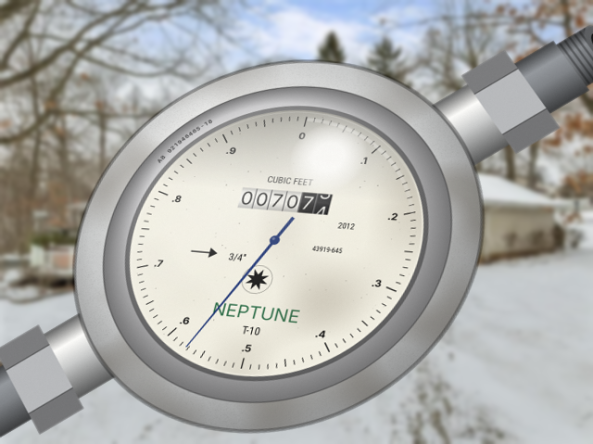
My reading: 7073.57ft³
